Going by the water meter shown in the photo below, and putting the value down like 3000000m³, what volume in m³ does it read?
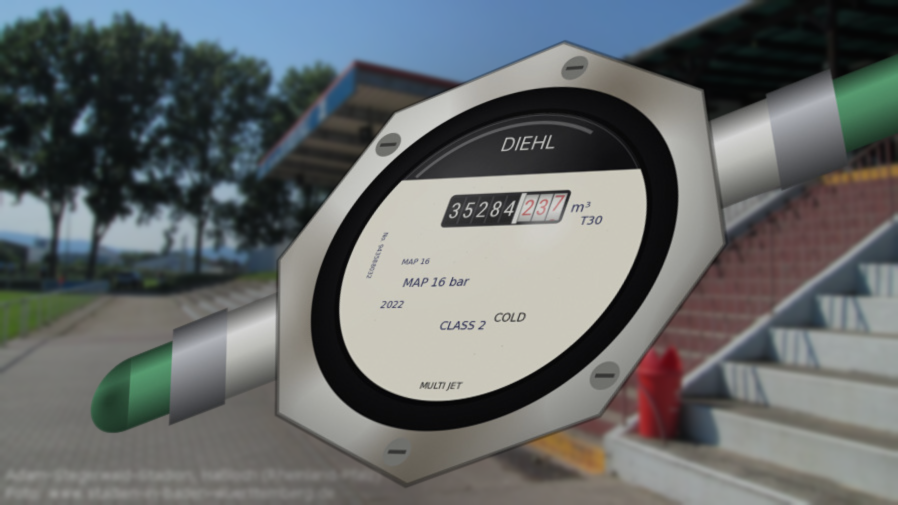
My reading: 35284.237m³
